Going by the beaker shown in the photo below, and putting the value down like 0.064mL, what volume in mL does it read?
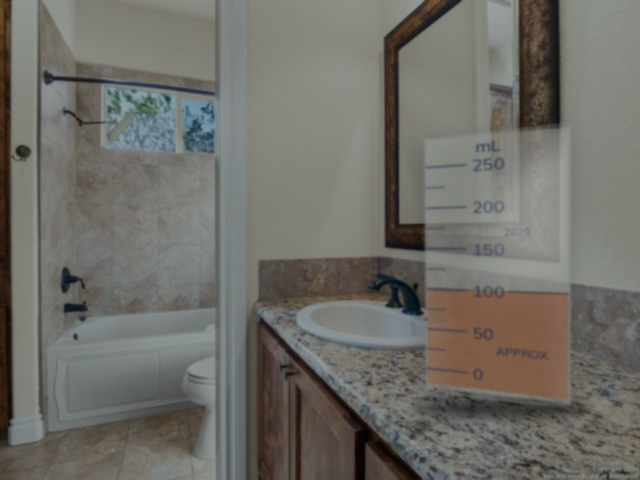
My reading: 100mL
